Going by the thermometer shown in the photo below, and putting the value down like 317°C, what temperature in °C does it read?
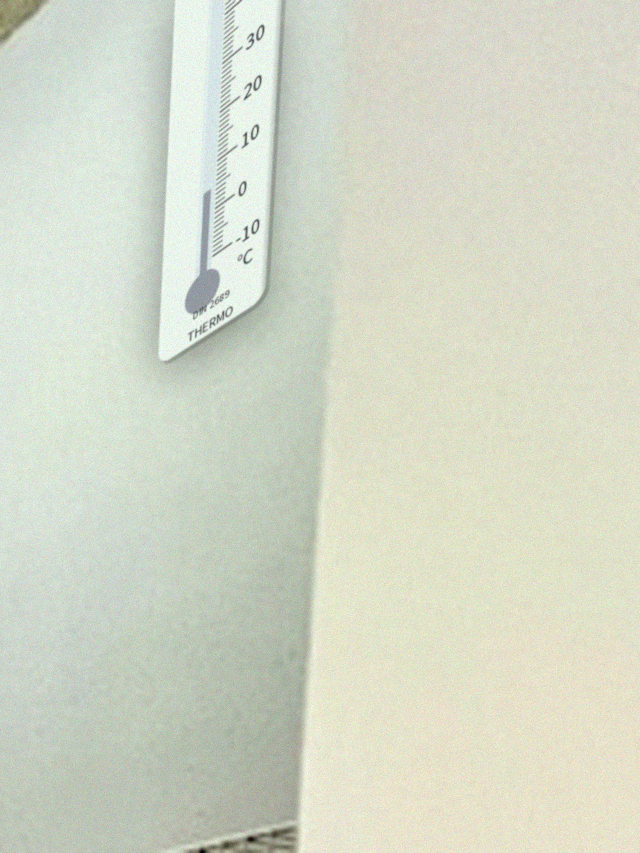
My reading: 5°C
